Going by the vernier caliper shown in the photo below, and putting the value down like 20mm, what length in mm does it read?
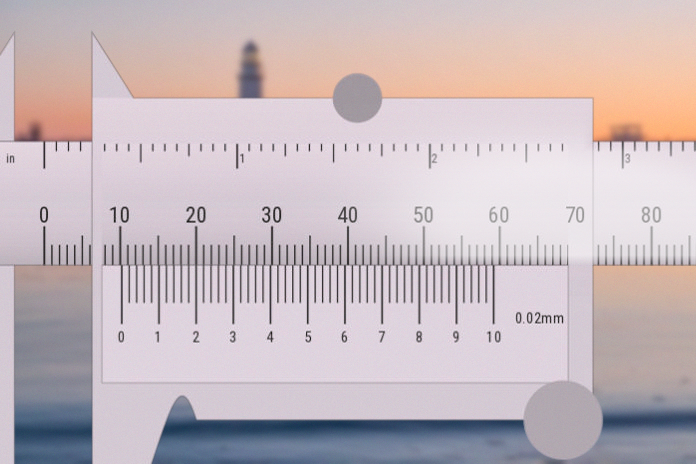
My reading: 10.2mm
